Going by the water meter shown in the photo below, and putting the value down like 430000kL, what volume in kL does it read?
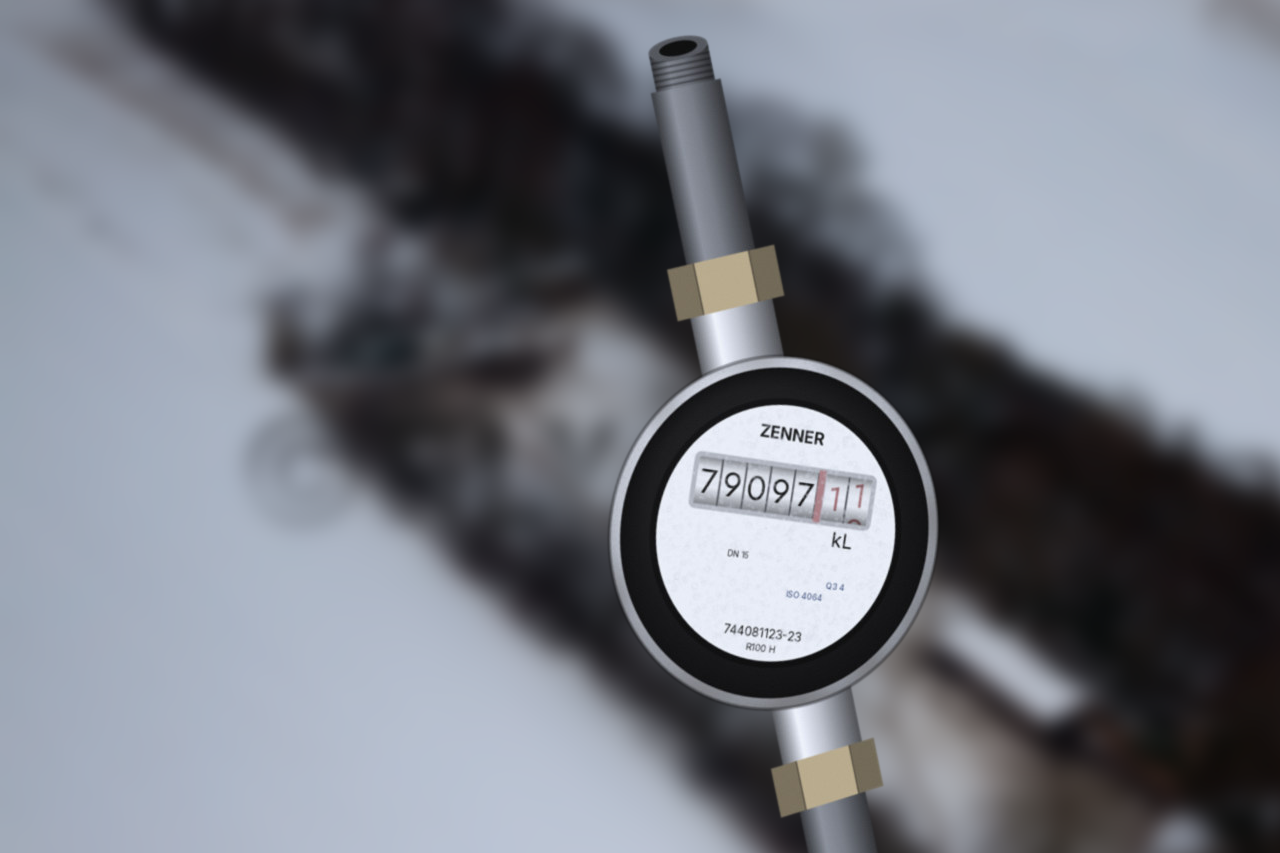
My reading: 79097.11kL
